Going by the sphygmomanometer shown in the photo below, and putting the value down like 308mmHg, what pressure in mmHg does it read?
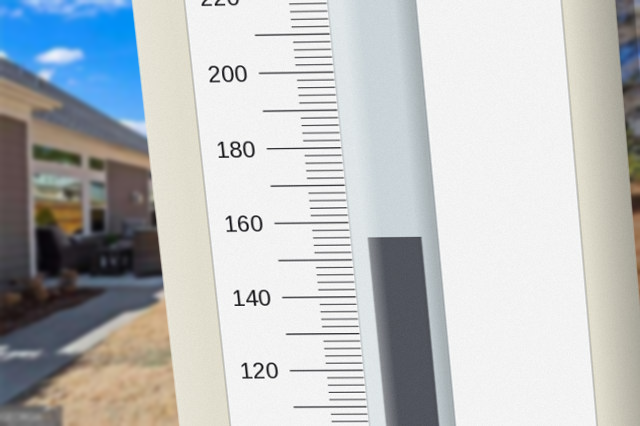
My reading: 156mmHg
